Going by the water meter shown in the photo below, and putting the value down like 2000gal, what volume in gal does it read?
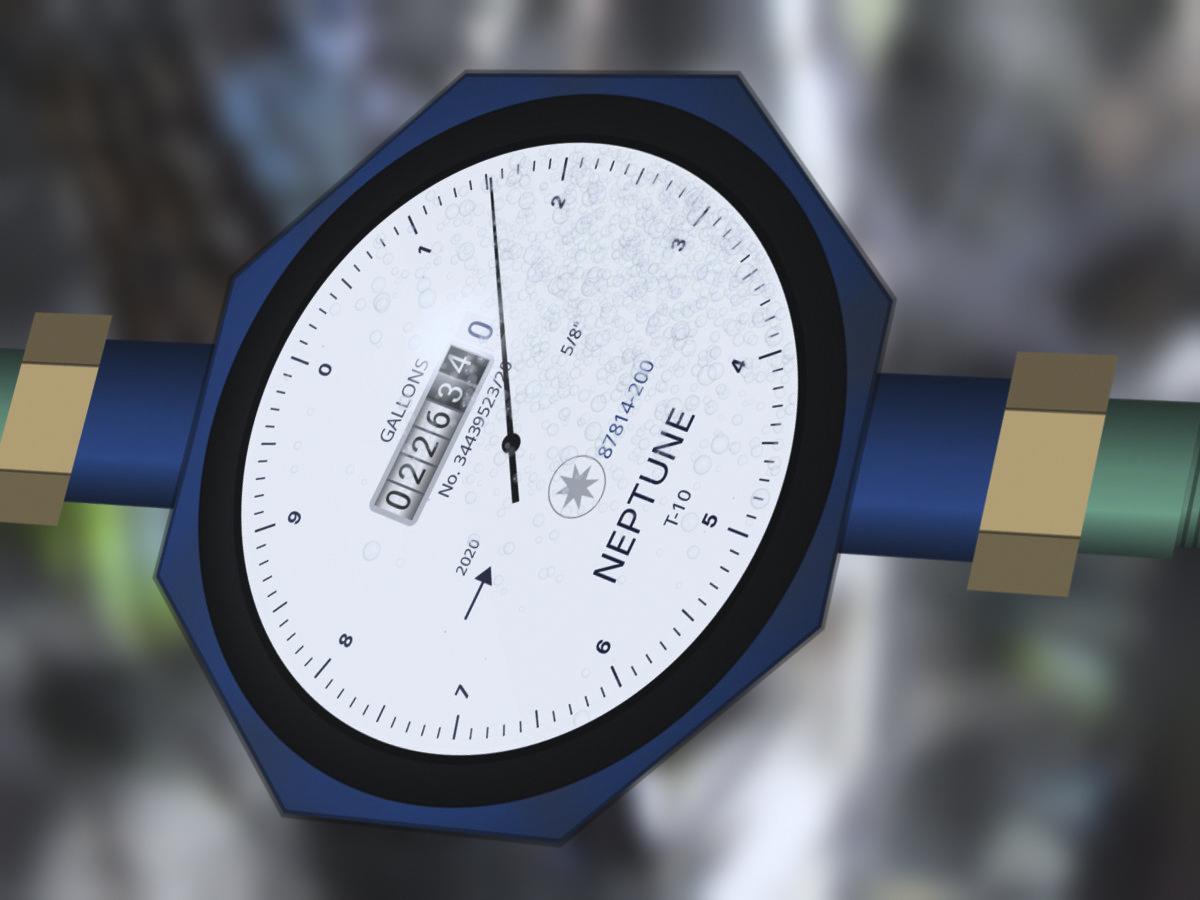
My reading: 226341.5gal
